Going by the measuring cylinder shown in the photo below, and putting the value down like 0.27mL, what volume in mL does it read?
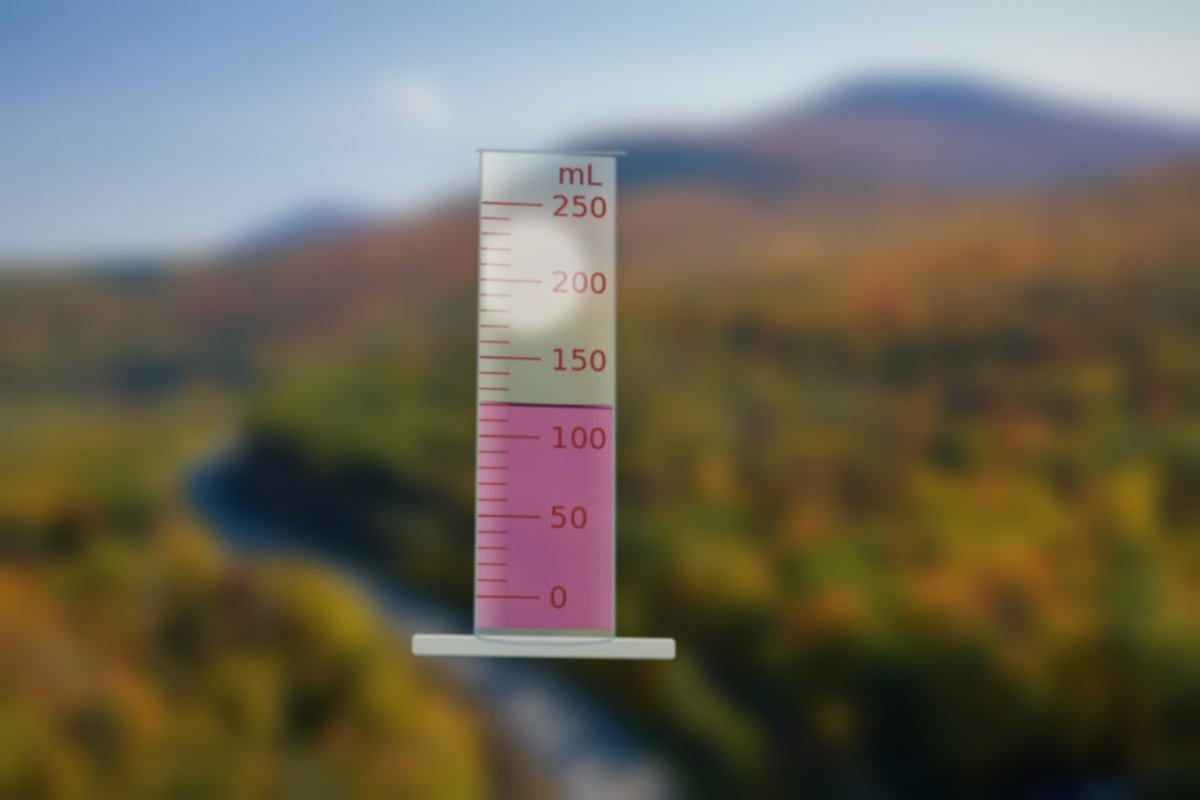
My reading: 120mL
